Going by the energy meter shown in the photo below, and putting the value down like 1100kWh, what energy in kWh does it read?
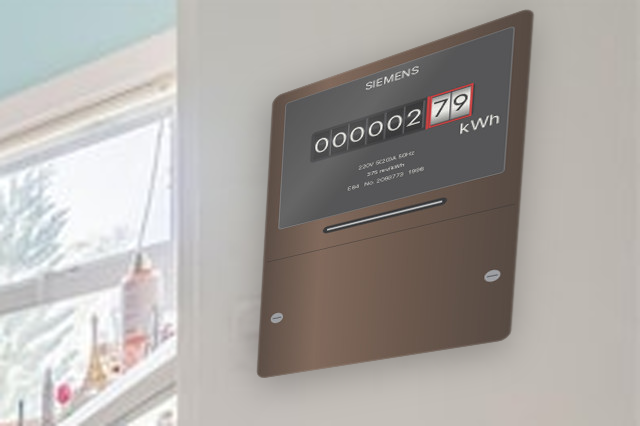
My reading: 2.79kWh
